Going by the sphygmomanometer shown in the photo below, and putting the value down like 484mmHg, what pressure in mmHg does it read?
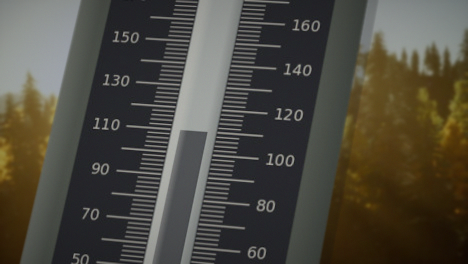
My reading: 110mmHg
